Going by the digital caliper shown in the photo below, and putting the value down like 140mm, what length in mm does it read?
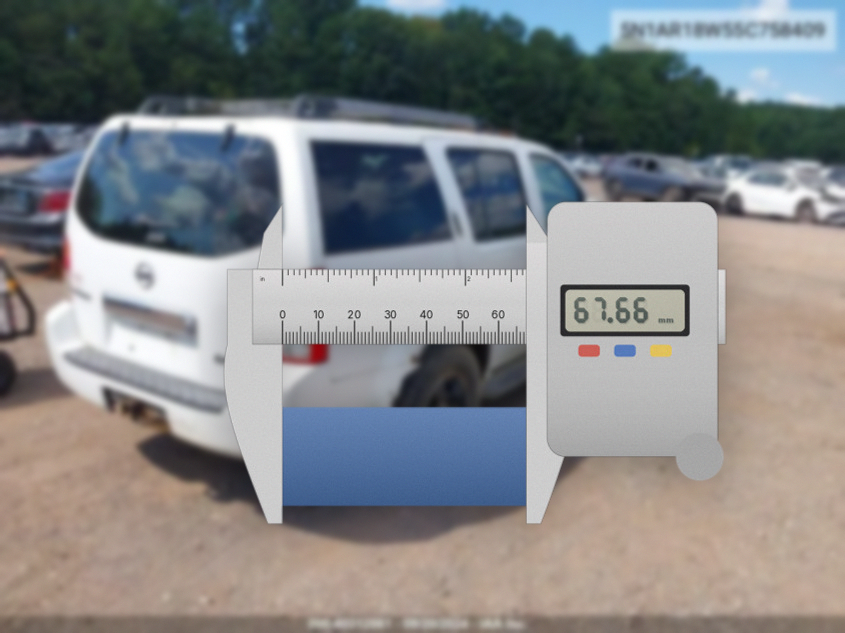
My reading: 67.66mm
